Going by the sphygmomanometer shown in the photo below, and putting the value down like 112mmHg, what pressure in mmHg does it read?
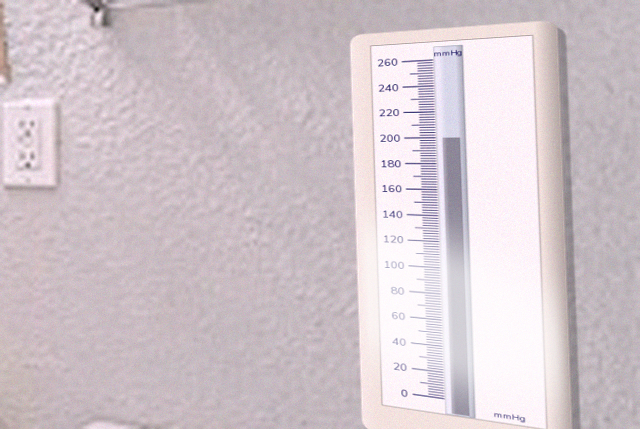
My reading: 200mmHg
